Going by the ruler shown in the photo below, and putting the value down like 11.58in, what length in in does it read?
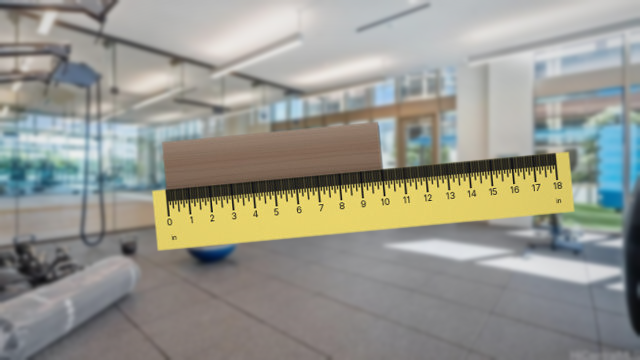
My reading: 10in
